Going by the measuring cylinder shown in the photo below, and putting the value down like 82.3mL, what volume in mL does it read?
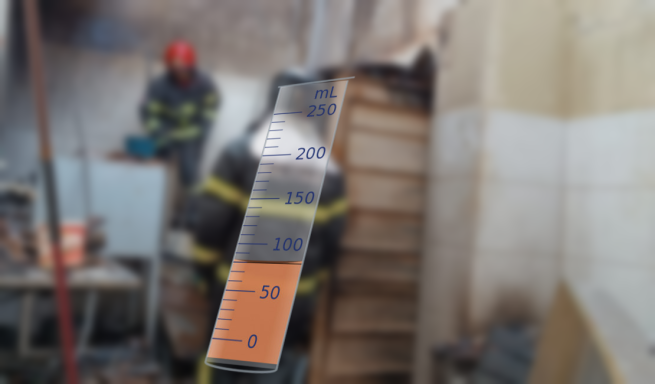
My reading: 80mL
